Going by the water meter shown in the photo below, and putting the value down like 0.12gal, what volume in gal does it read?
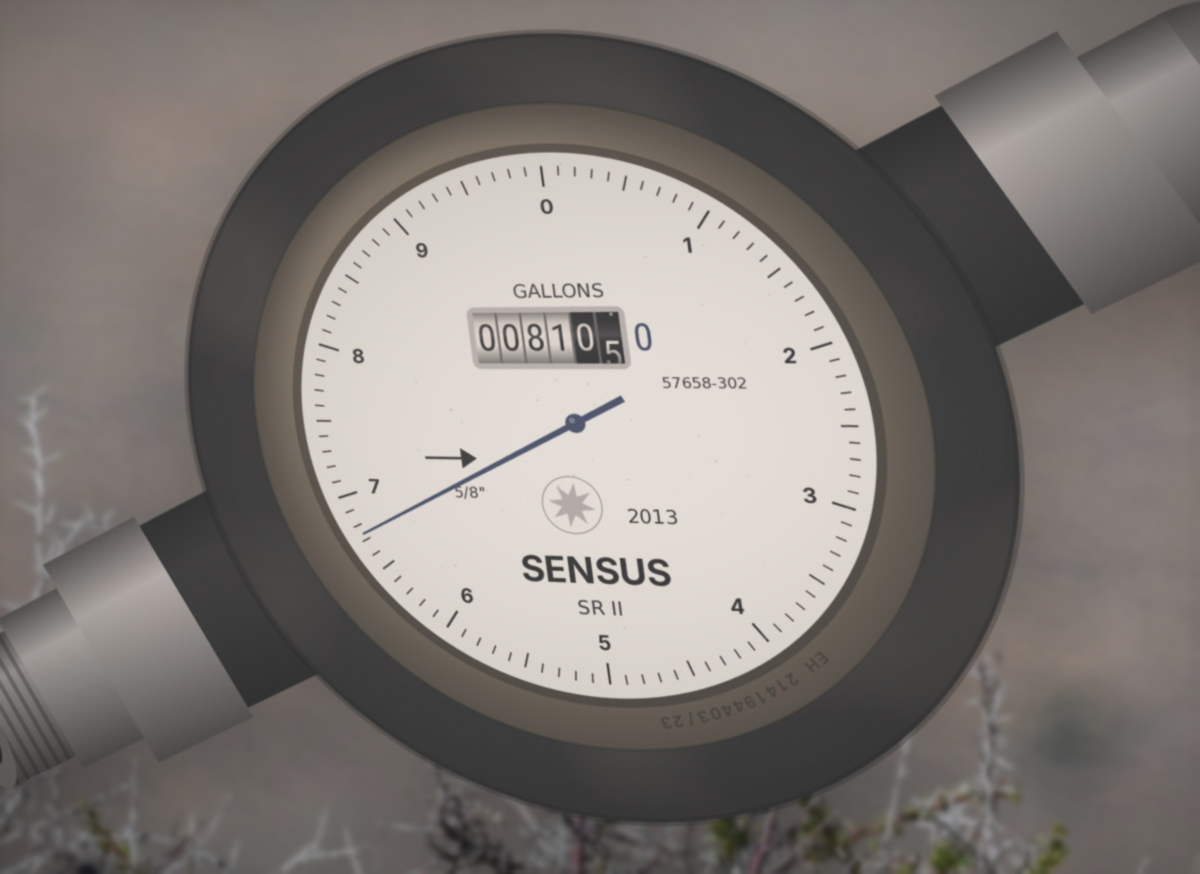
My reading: 81046.7gal
